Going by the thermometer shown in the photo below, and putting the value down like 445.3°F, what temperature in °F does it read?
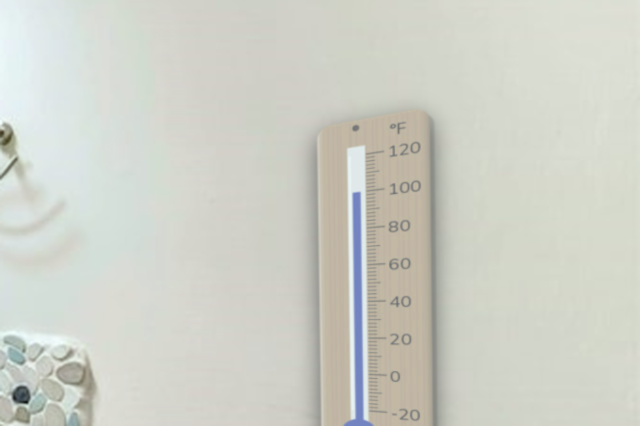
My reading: 100°F
